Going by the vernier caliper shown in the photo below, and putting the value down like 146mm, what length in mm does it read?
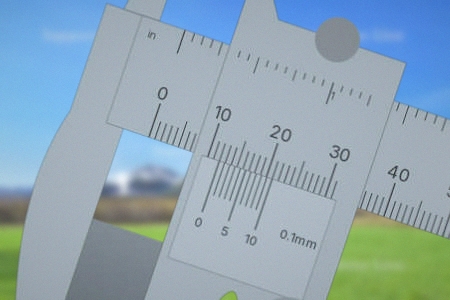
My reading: 12.0mm
